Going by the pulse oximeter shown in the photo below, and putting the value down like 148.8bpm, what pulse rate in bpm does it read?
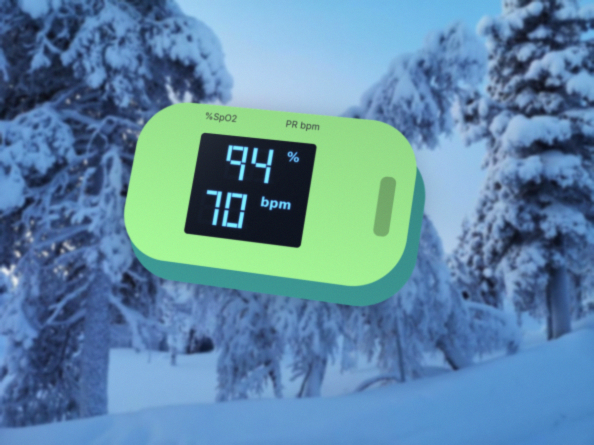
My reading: 70bpm
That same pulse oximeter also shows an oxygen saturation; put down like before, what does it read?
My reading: 94%
